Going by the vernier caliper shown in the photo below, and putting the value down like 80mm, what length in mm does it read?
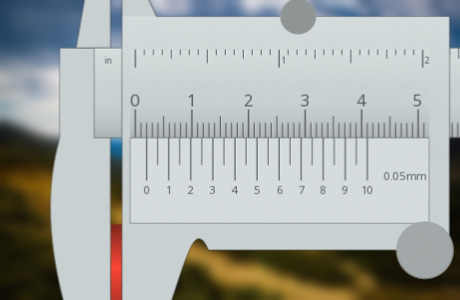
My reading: 2.0mm
